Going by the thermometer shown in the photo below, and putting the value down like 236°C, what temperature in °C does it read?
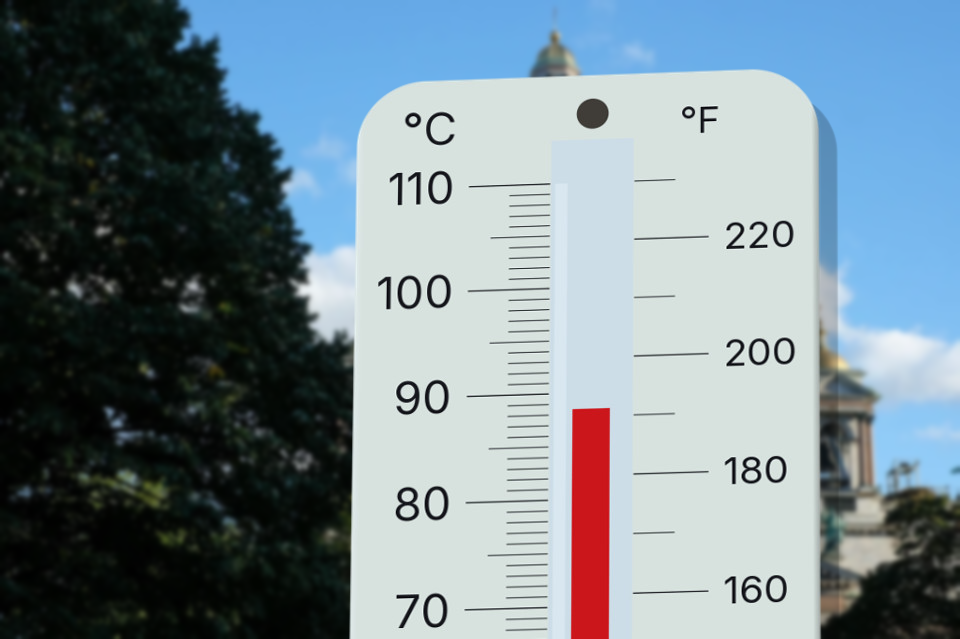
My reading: 88.5°C
